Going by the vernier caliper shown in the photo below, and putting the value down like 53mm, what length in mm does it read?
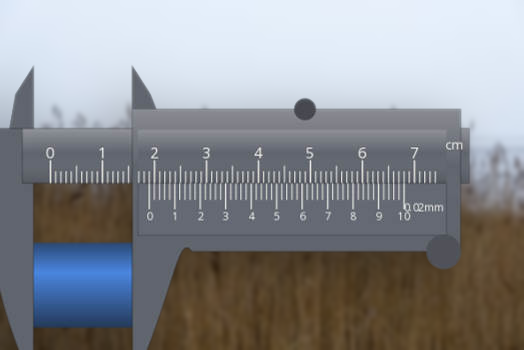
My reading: 19.0mm
